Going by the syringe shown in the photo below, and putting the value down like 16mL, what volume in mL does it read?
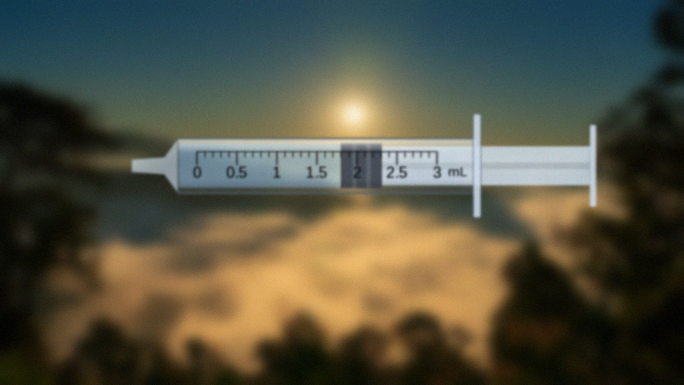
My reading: 1.8mL
